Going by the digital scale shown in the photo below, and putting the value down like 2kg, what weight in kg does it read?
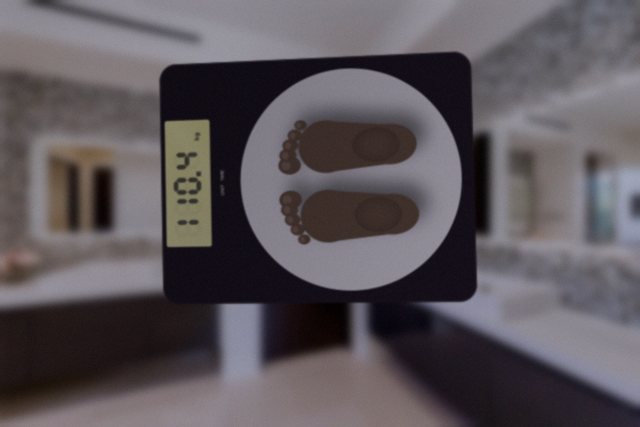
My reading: 110.4kg
